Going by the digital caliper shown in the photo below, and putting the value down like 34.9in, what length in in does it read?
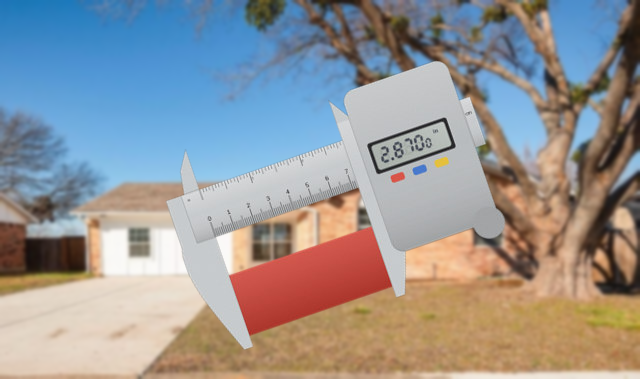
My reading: 2.8700in
